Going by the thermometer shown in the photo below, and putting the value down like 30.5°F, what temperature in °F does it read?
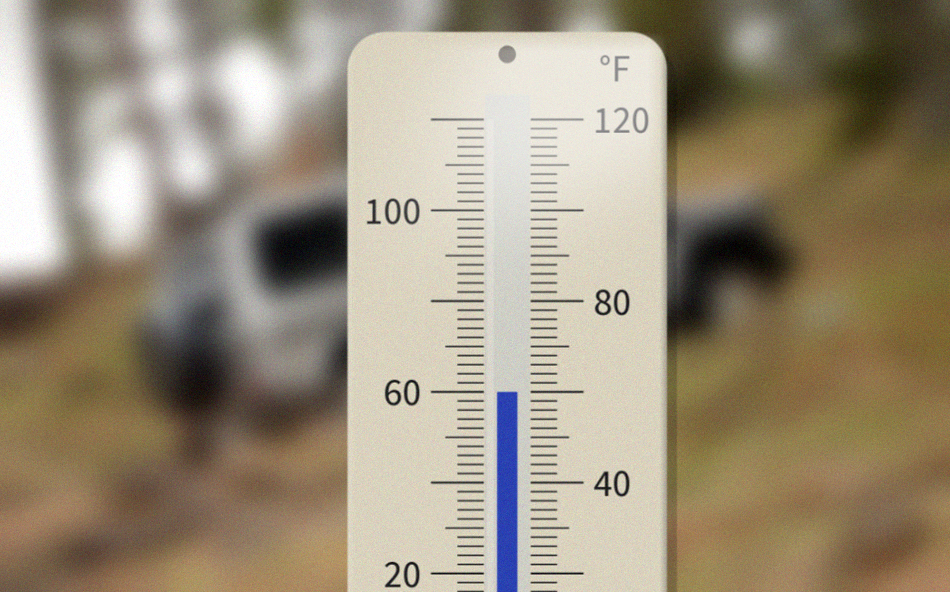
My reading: 60°F
